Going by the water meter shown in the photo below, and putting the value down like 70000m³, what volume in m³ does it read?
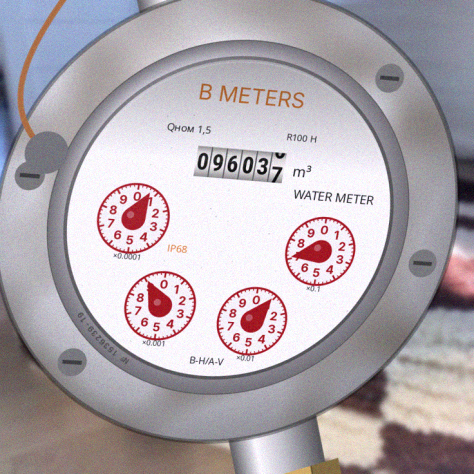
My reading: 96036.7090m³
